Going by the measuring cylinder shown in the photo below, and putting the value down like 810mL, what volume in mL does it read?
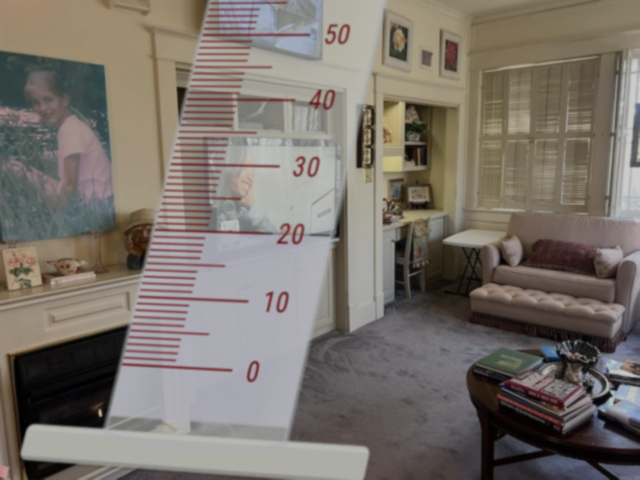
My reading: 20mL
